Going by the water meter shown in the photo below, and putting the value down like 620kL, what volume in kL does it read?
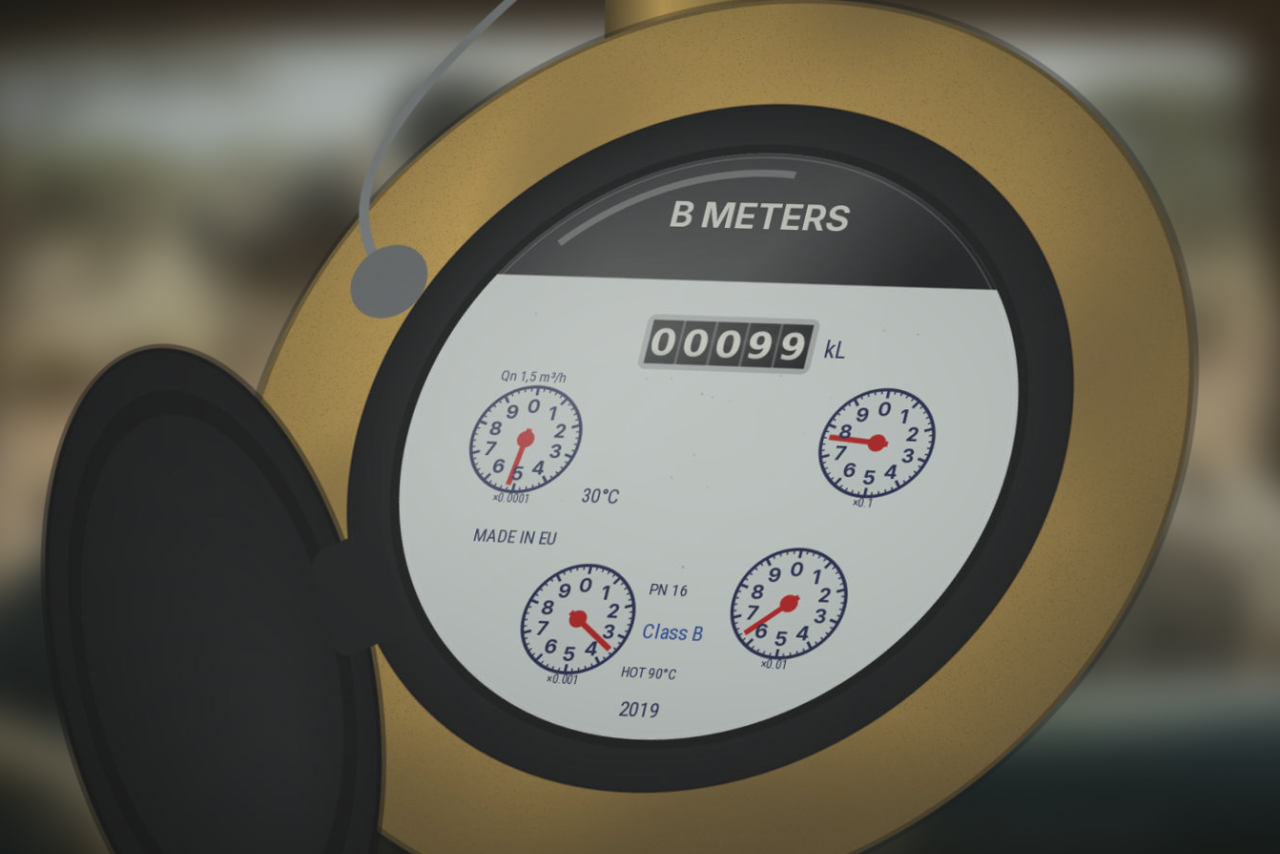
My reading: 99.7635kL
